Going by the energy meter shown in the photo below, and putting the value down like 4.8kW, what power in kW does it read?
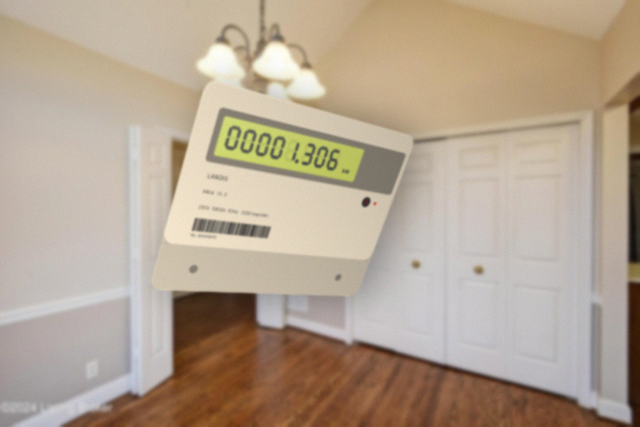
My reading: 1.306kW
